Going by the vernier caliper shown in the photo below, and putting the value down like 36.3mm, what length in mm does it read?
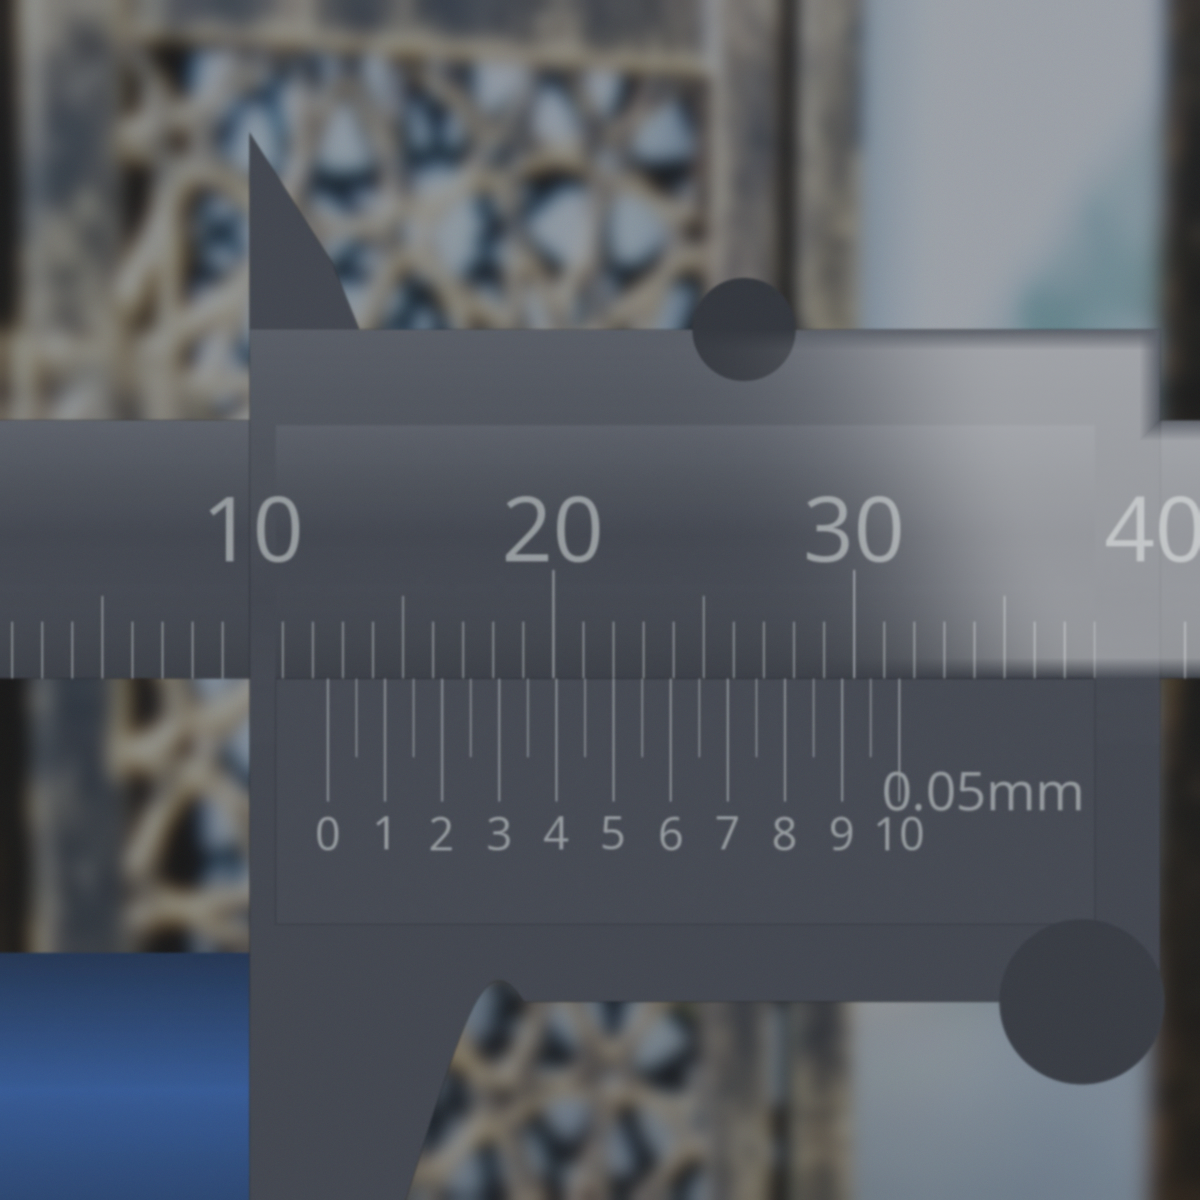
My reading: 12.5mm
